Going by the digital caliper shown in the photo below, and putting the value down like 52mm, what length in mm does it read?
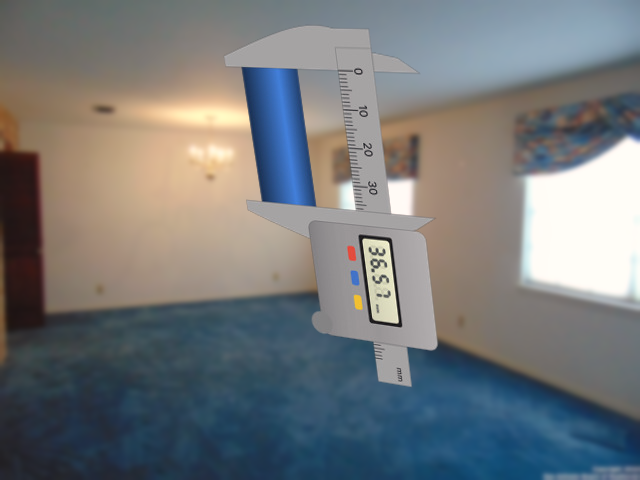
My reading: 36.57mm
